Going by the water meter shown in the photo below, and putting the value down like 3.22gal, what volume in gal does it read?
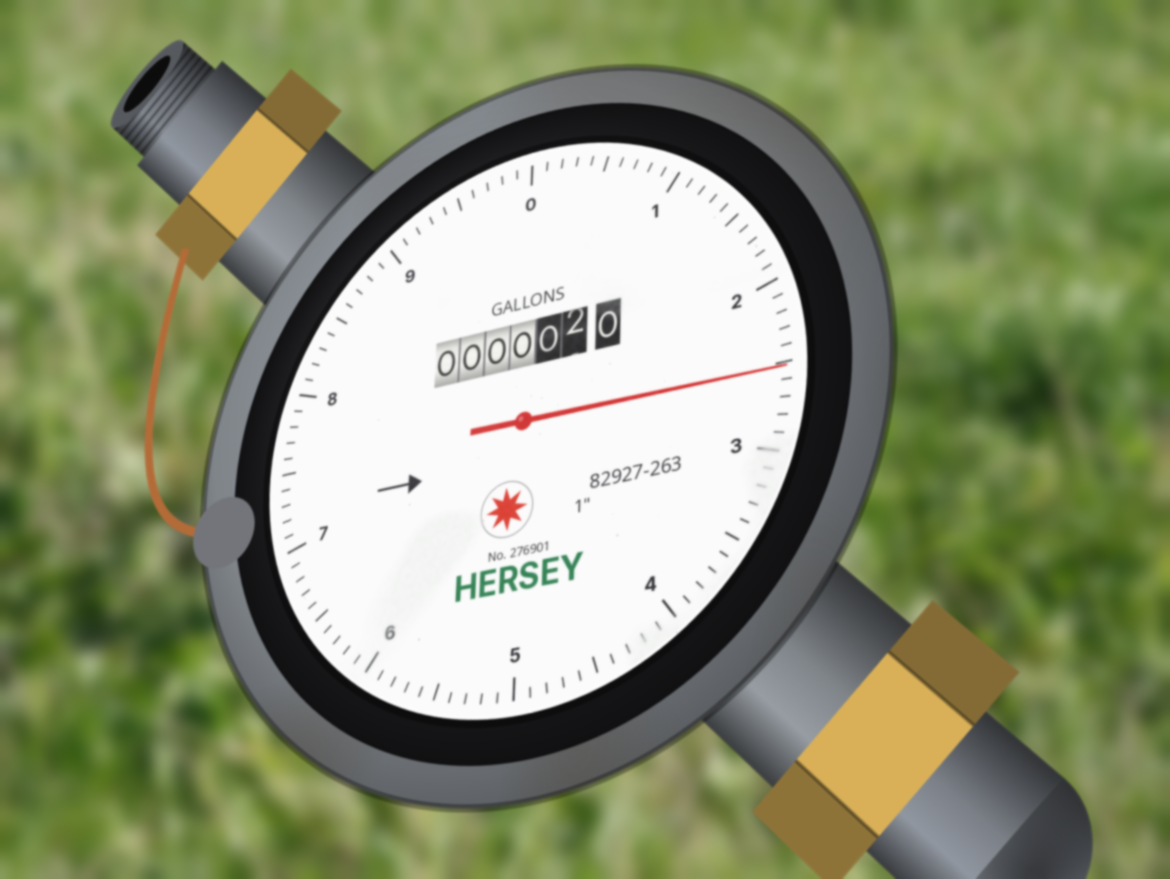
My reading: 22.5gal
